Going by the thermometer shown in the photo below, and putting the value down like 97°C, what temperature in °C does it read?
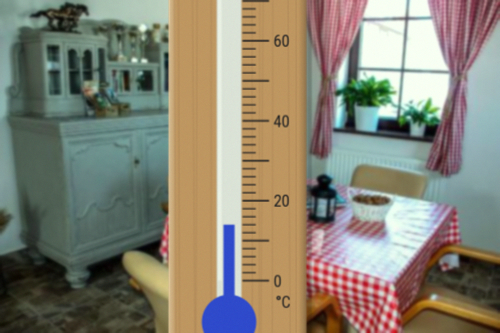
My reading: 14°C
